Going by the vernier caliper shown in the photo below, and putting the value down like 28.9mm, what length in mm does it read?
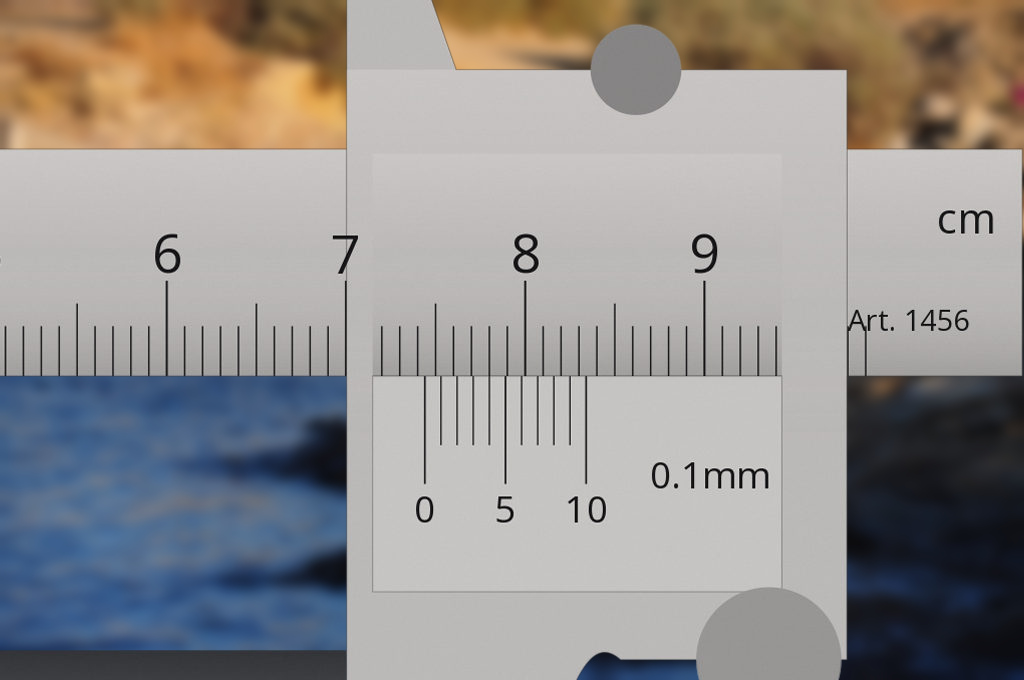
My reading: 74.4mm
